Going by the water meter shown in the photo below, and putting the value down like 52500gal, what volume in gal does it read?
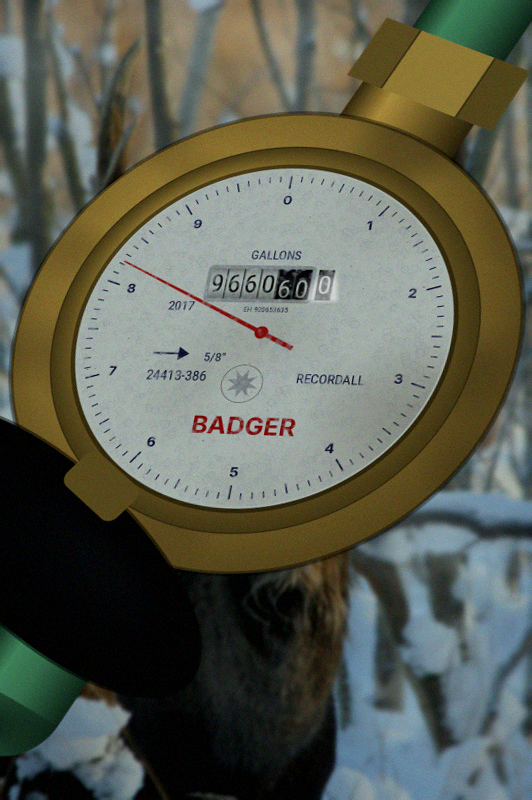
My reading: 9660598.2gal
